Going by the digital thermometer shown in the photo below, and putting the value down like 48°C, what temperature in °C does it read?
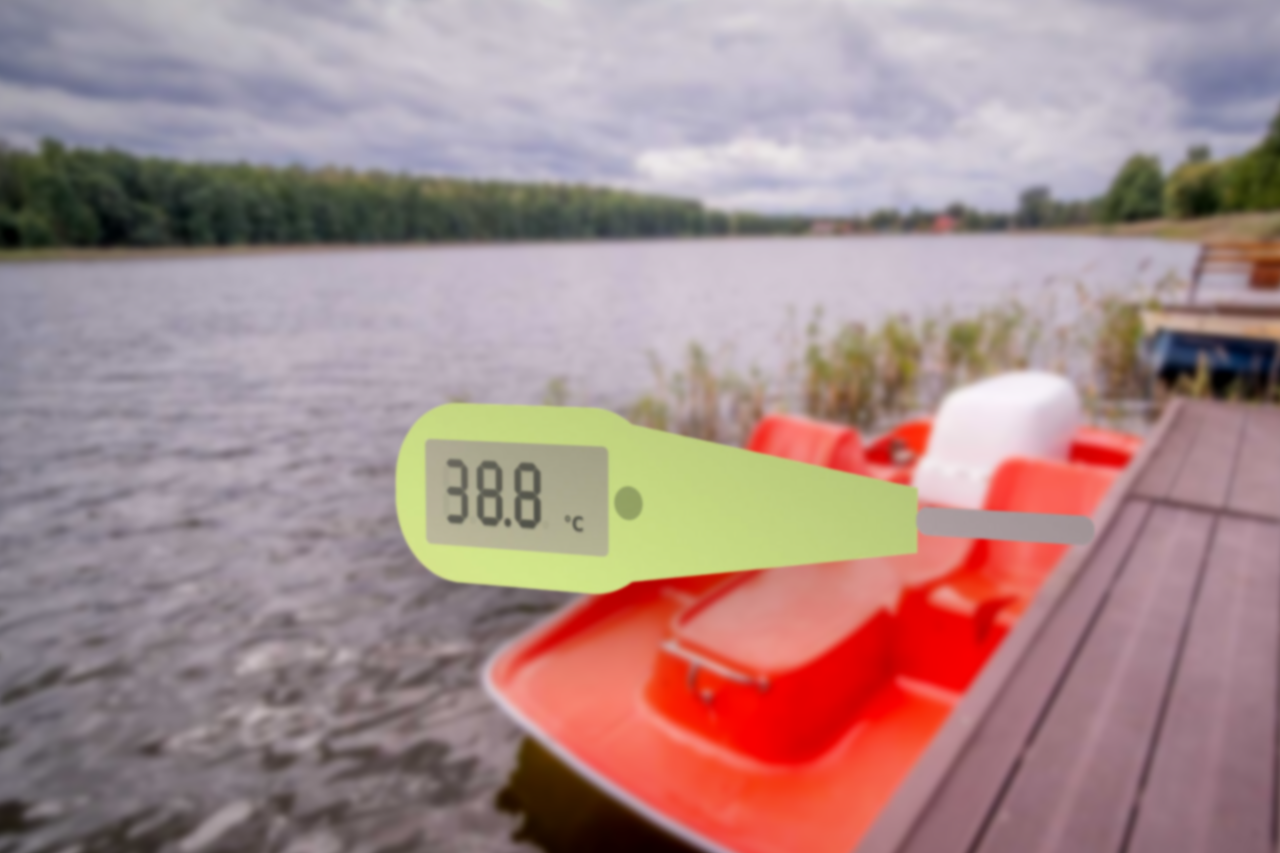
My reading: 38.8°C
